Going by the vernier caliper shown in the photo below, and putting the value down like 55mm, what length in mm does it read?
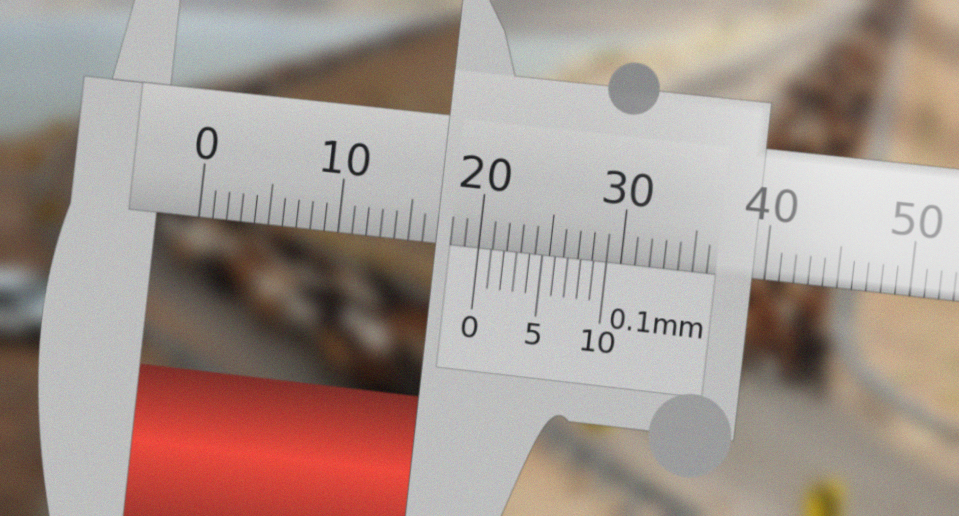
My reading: 20.0mm
